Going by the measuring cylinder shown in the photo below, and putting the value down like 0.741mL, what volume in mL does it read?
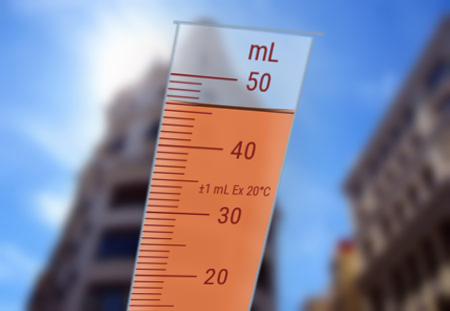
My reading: 46mL
